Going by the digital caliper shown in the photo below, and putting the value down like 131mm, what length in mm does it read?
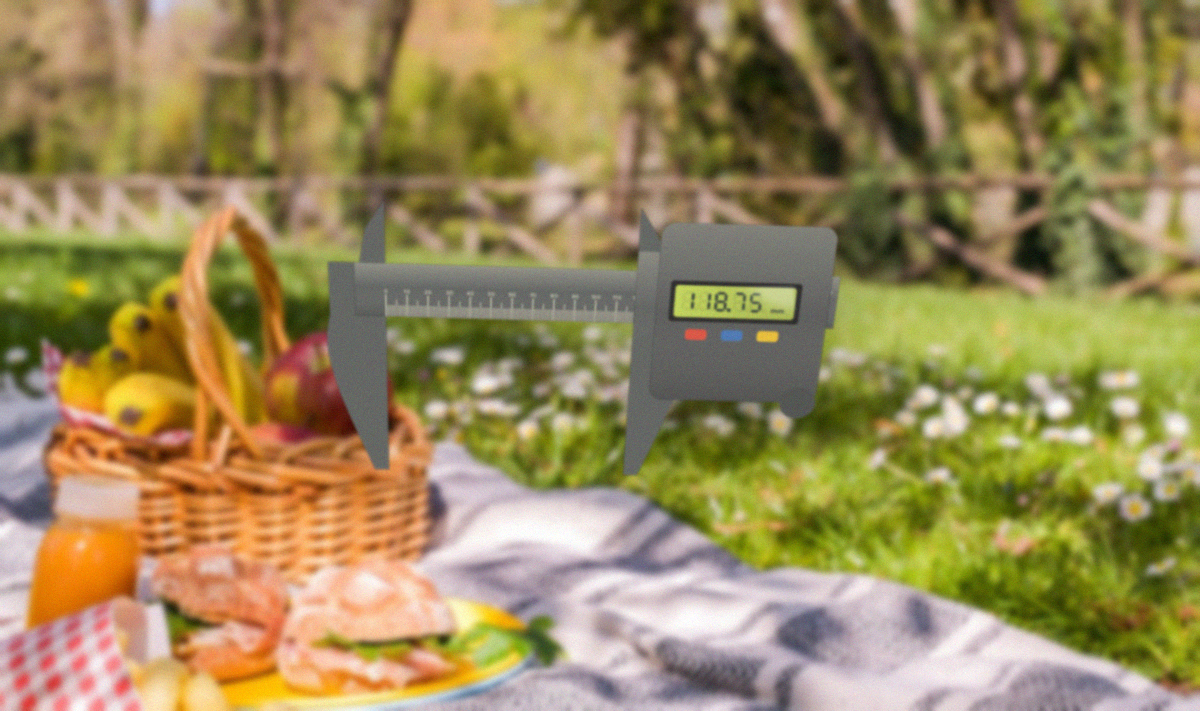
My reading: 118.75mm
